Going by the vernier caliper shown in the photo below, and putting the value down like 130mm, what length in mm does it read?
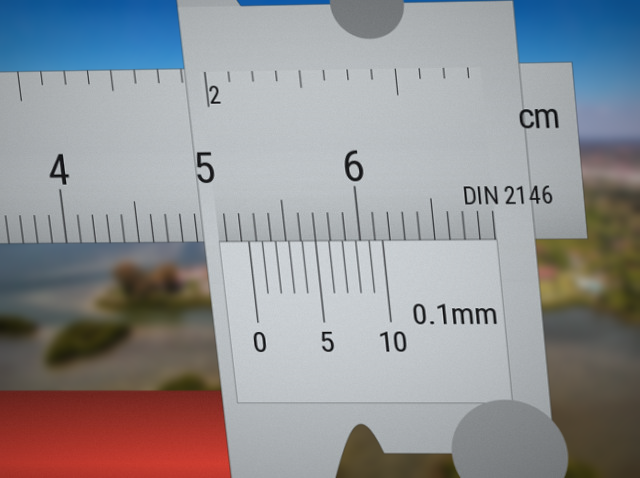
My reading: 52.5mm
